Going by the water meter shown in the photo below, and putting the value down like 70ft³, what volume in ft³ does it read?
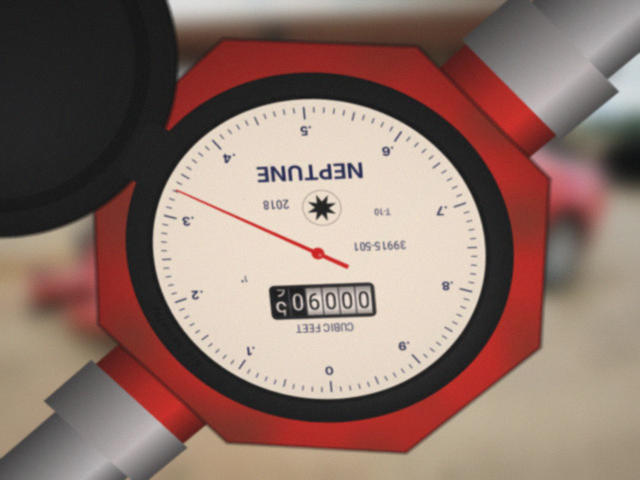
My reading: 905.33ft³
